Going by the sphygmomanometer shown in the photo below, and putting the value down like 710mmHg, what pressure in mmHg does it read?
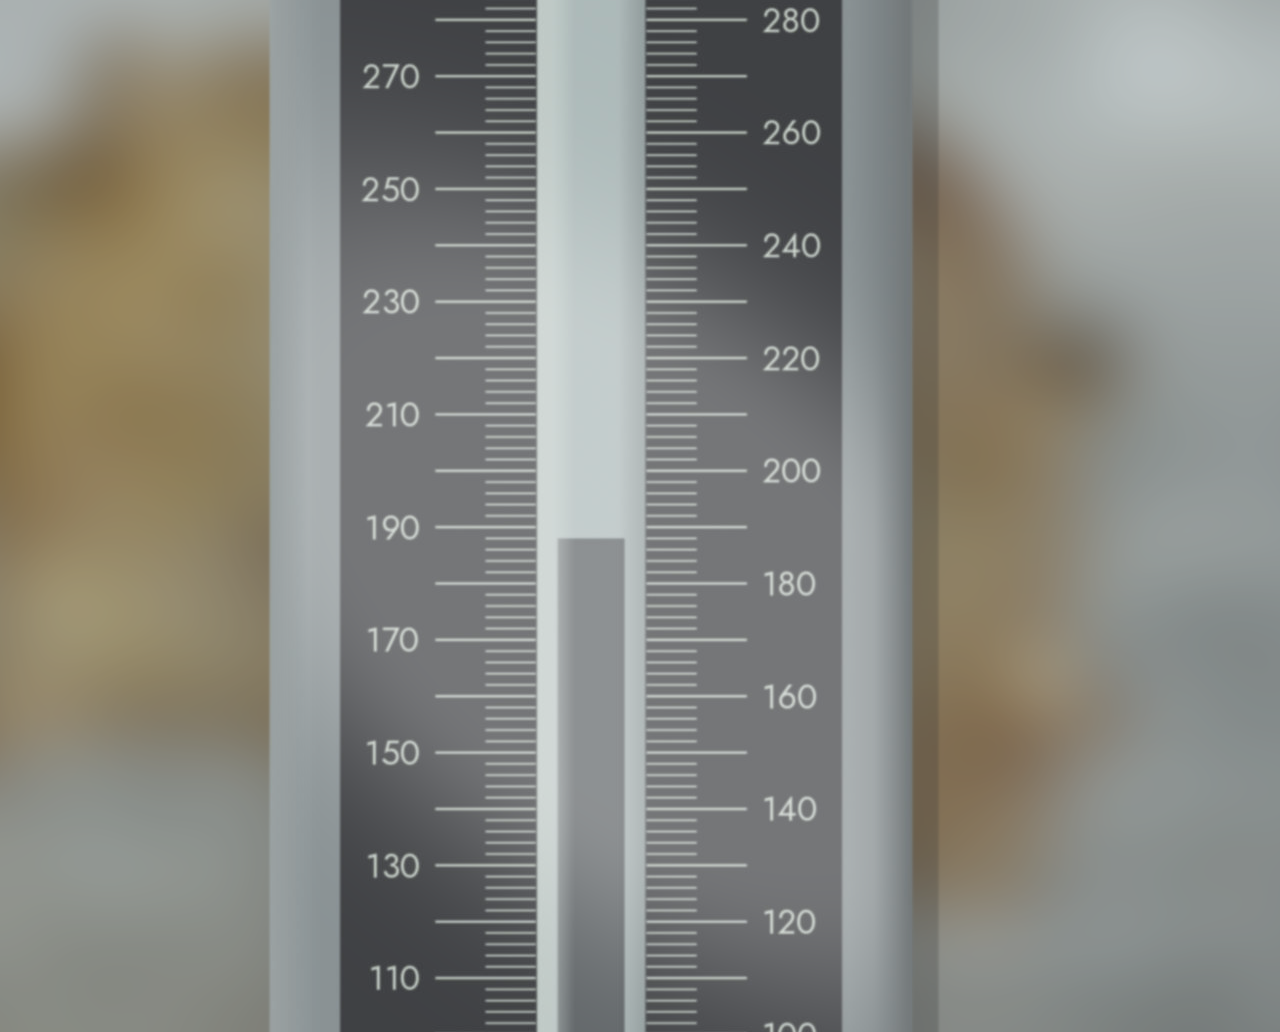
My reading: 188mmHg
